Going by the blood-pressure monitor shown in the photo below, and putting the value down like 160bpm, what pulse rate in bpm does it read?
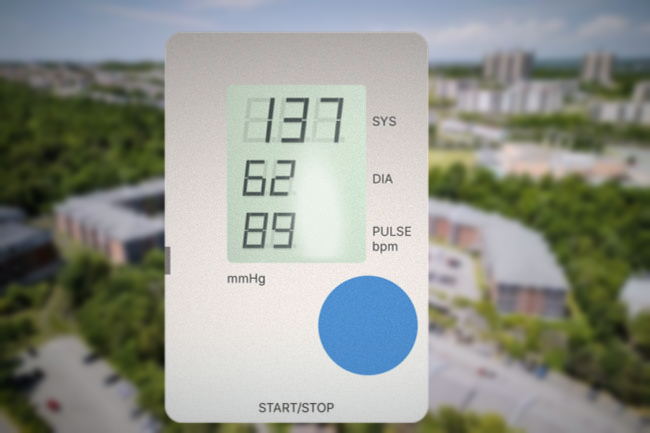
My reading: 89bpm
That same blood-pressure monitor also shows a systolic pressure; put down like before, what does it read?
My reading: 137mmHg
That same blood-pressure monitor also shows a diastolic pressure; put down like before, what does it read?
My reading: 62mmHg
